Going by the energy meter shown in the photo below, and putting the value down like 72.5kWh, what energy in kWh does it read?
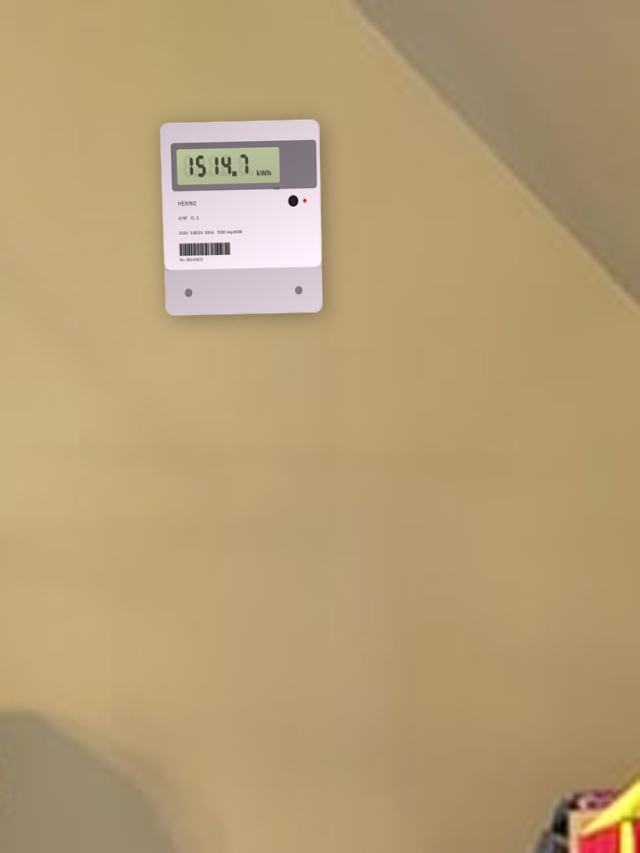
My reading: 1514.7kWh
